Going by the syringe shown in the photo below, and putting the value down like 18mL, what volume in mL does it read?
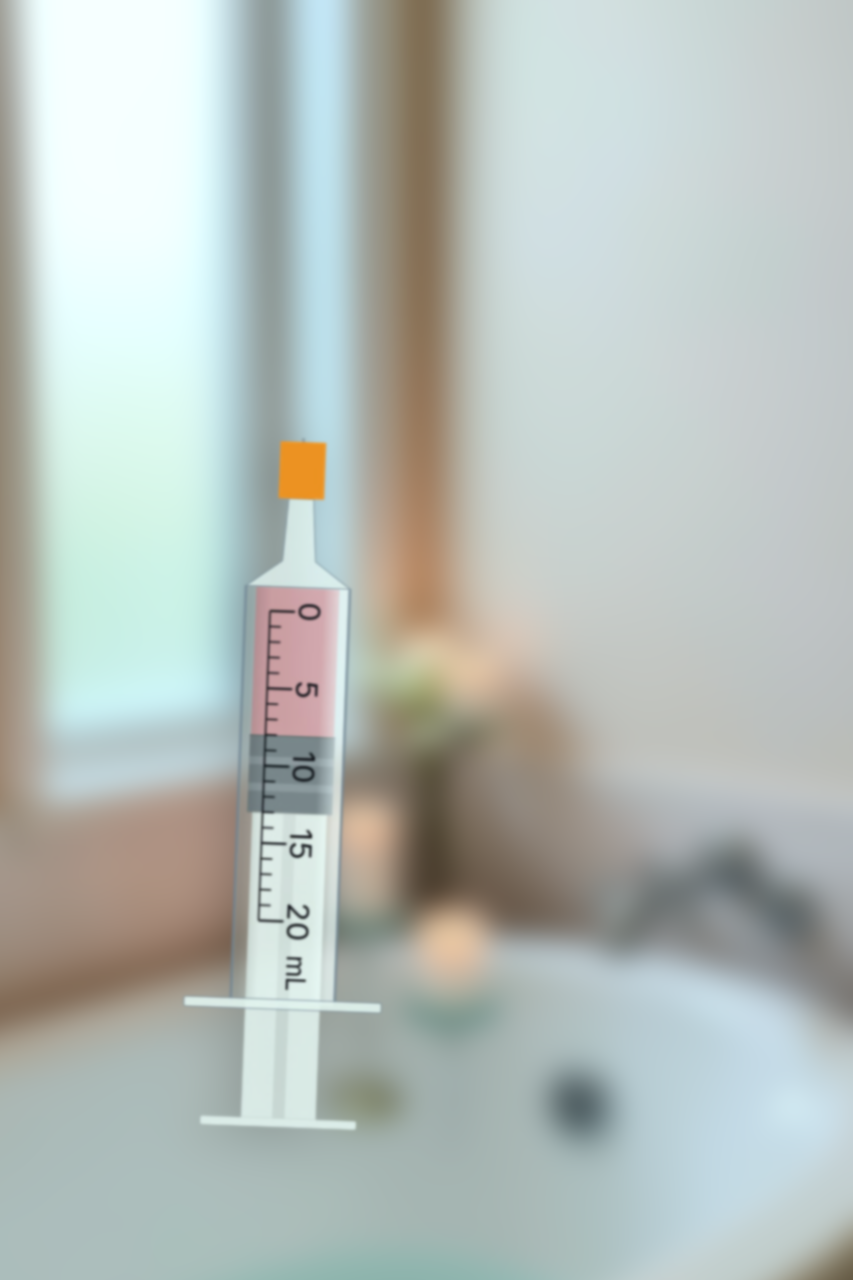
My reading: 8mL
